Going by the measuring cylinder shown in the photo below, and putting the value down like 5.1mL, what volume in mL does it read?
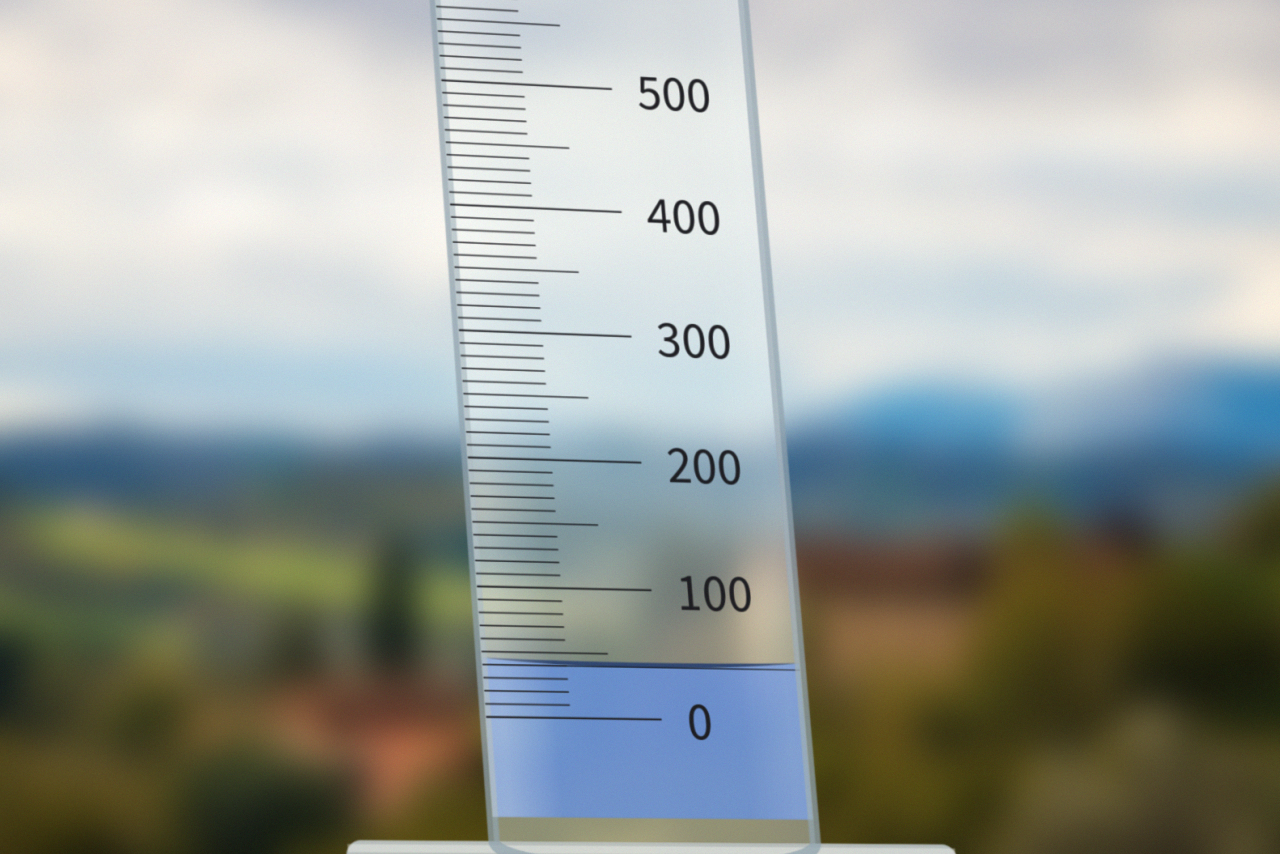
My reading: 40mL
